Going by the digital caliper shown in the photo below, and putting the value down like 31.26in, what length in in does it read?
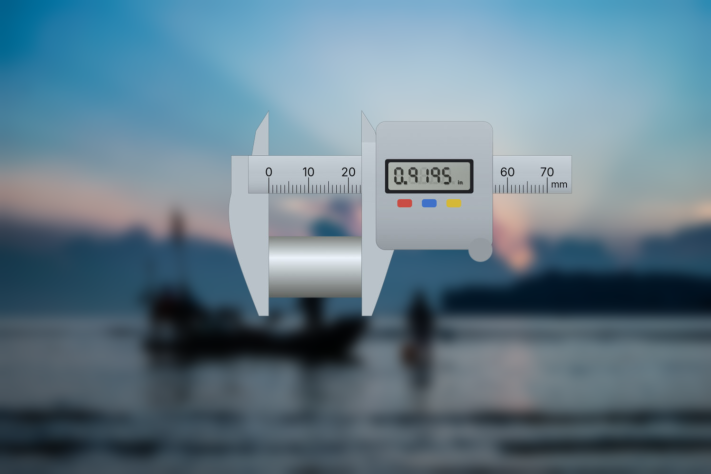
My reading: 0.9195in
